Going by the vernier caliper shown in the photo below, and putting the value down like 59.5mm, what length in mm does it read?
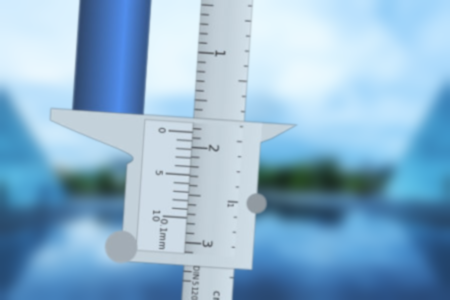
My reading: 18.4mm
